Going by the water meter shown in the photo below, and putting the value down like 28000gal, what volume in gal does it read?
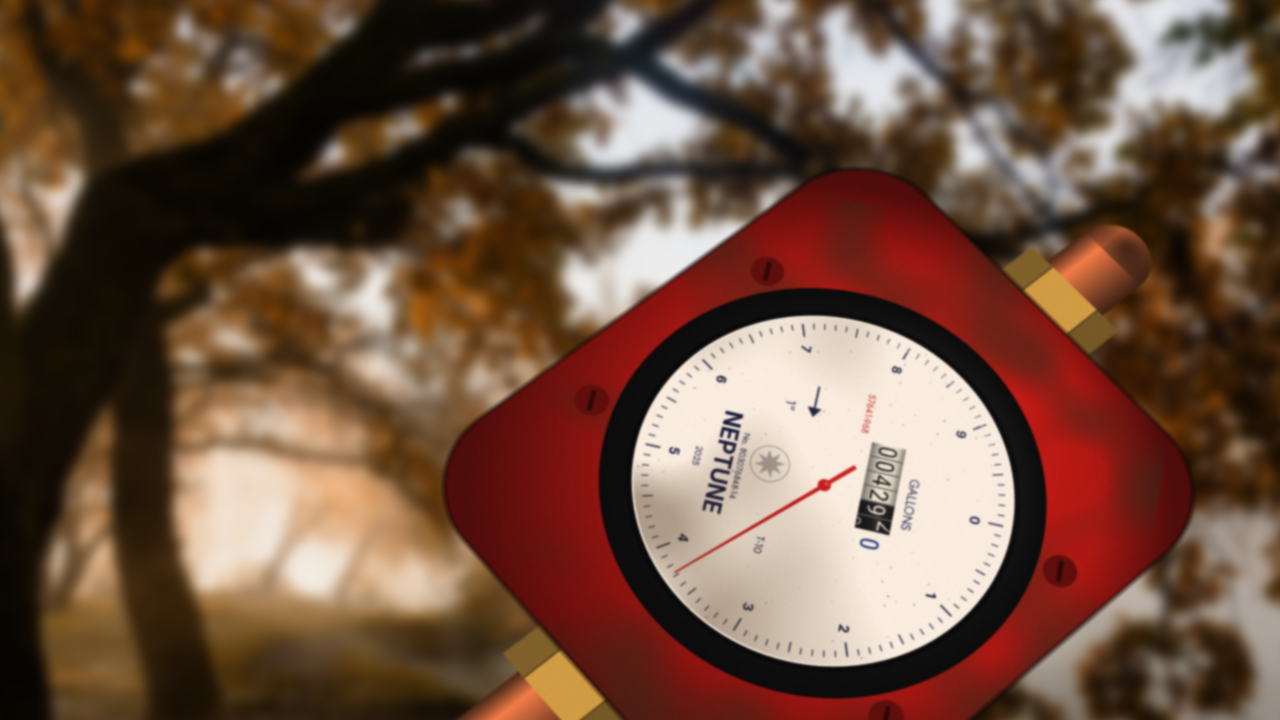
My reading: 42923.7gal
